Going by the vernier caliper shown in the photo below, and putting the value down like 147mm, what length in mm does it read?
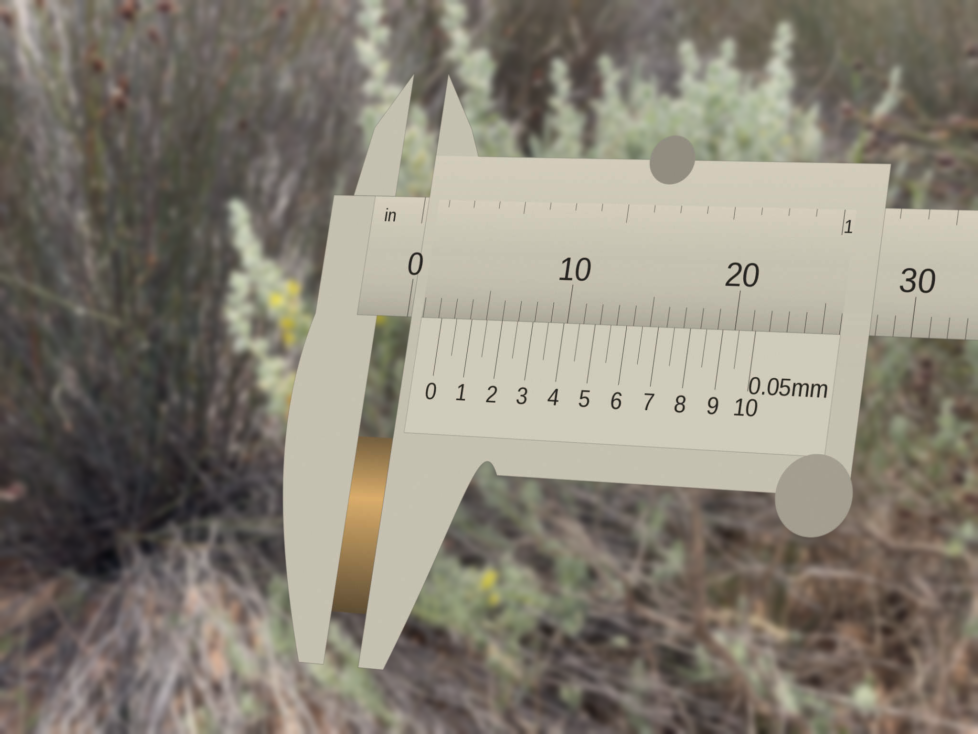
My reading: 2.2mm
